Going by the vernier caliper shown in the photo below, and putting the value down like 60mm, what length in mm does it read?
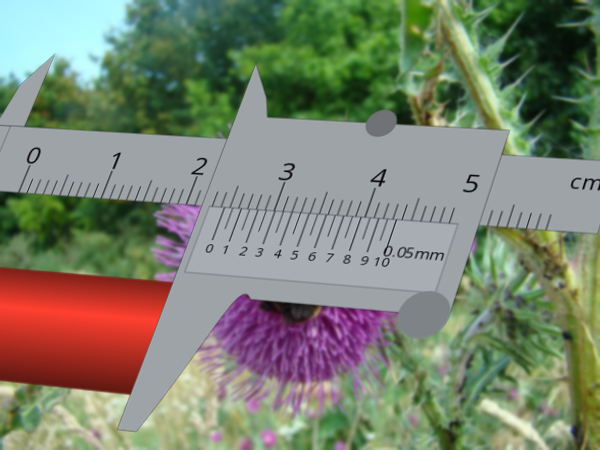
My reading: 24.4mm
